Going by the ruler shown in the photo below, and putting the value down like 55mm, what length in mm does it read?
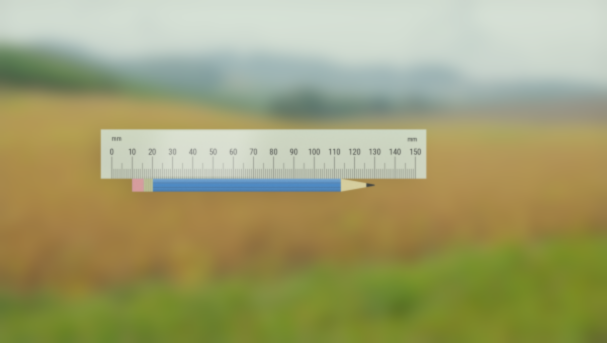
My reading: 120mm
